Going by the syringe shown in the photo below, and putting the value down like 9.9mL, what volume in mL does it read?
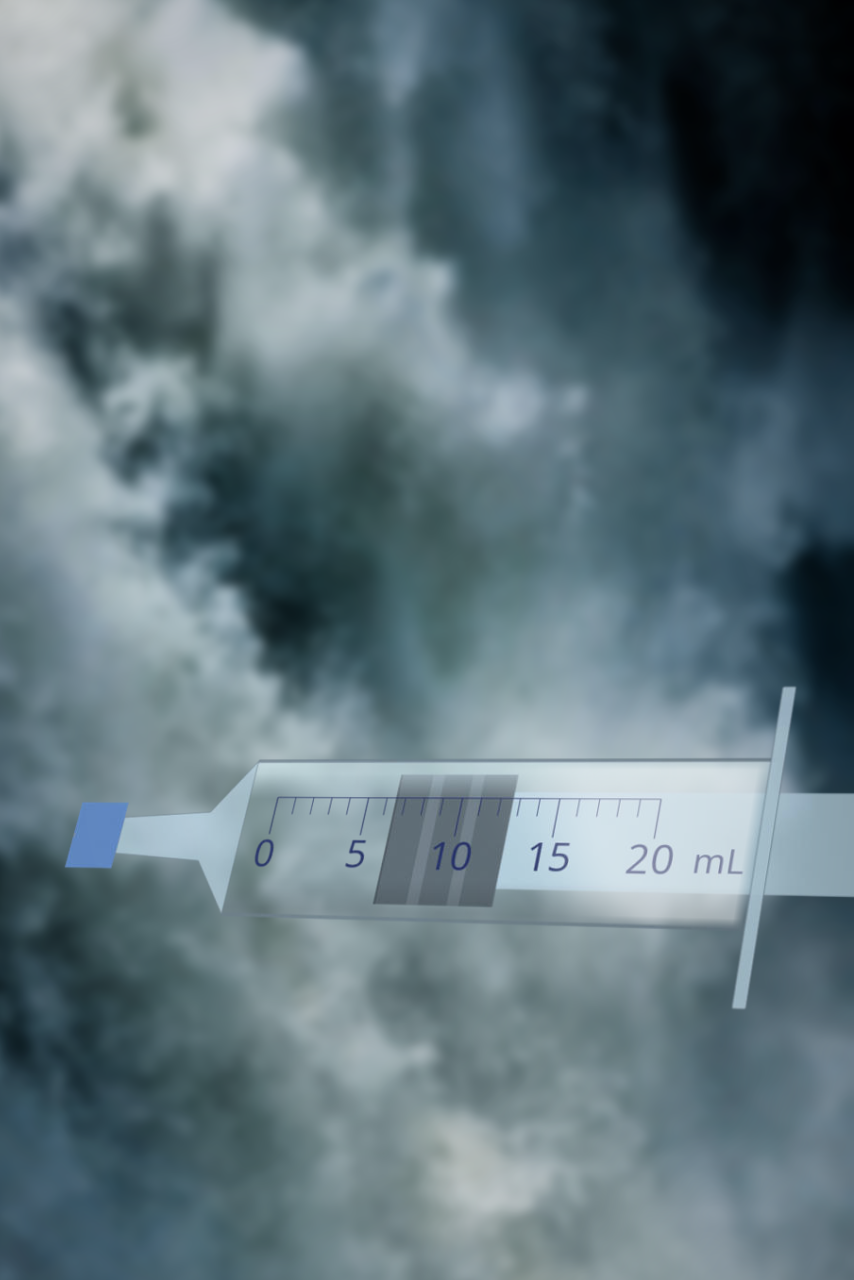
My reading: 6.5mL
